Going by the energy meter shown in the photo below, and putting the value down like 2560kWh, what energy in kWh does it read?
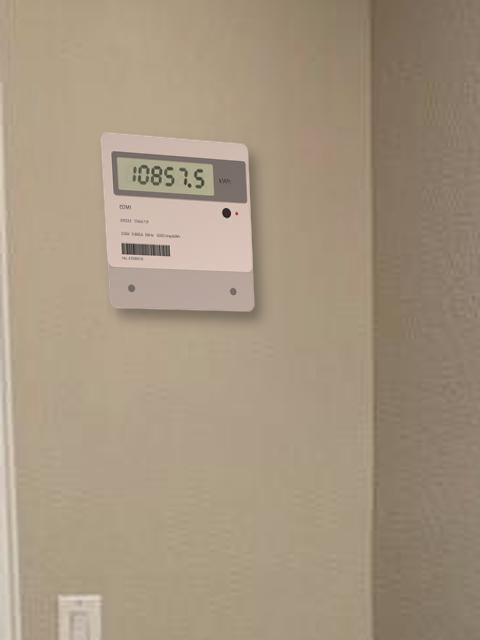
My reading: 10857.5kWh
